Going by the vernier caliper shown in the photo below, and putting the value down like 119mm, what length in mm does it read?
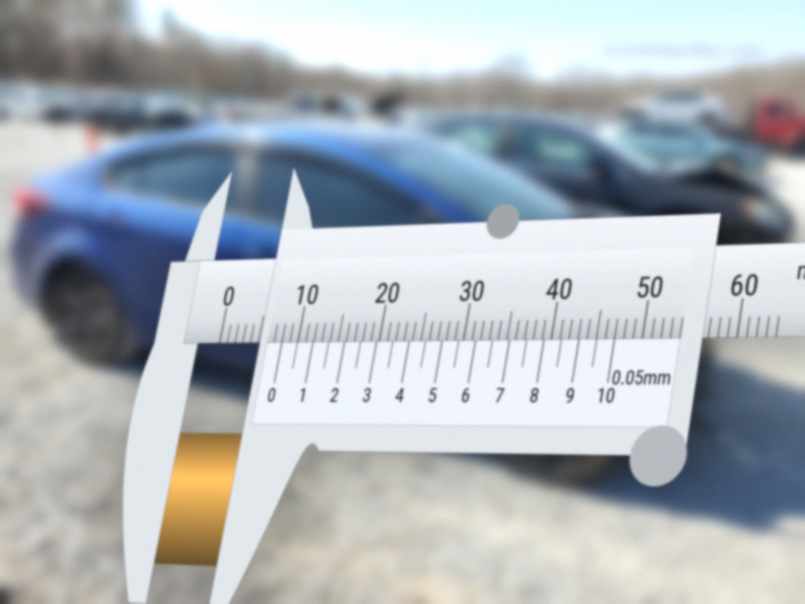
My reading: 8.0mm
